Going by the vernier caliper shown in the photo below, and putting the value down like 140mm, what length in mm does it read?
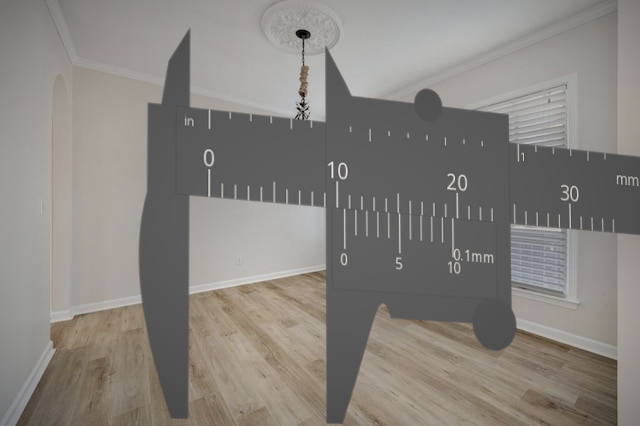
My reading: 10.6mm
